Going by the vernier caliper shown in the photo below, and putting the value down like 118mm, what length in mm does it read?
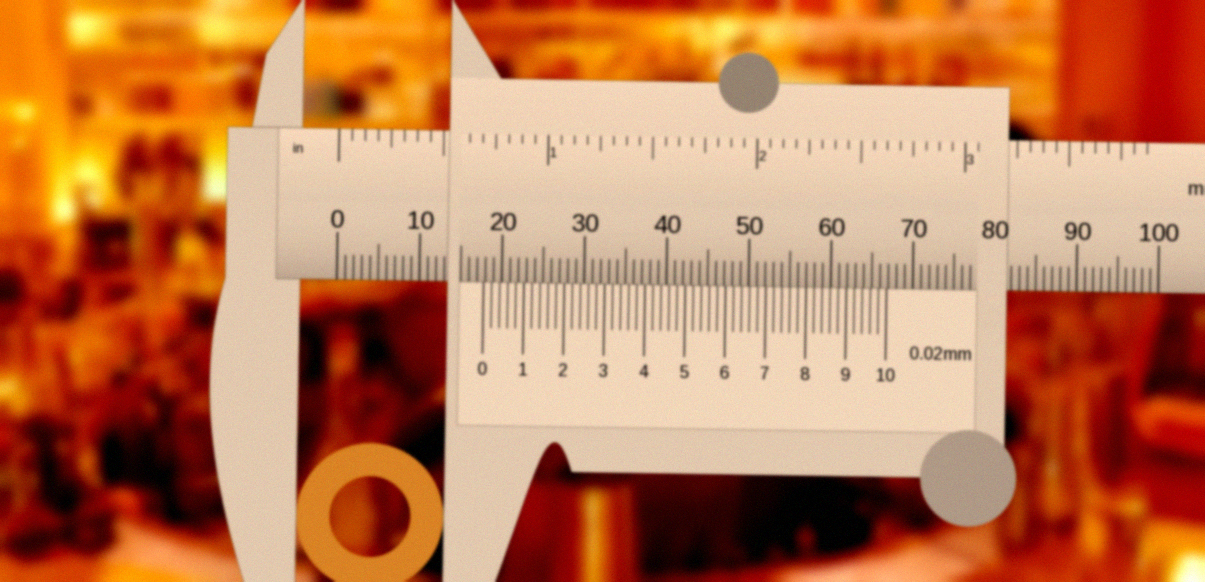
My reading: 17.8mm
